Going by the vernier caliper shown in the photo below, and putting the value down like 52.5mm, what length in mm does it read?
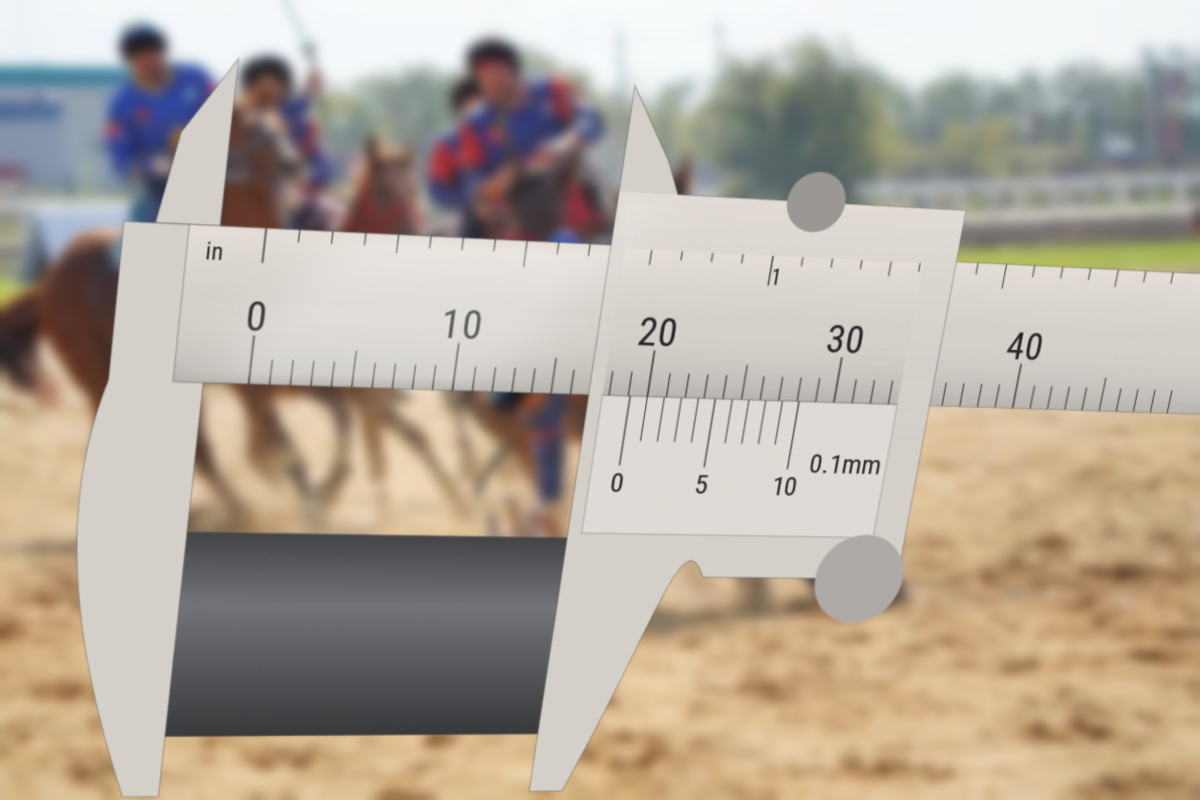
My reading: 19.1mm
